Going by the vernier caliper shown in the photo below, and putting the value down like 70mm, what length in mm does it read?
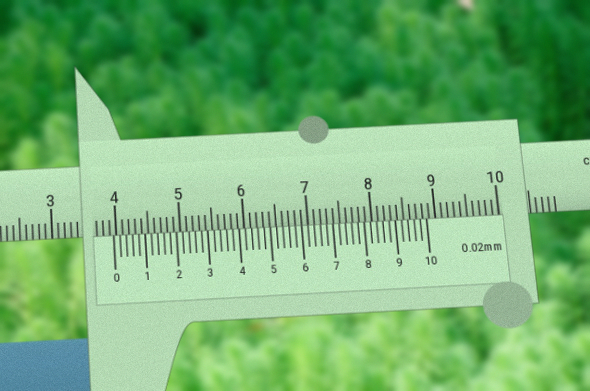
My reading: 39.6mm
